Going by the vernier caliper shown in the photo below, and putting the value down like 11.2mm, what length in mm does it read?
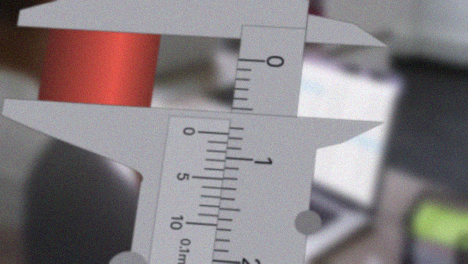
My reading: 7.6mm
